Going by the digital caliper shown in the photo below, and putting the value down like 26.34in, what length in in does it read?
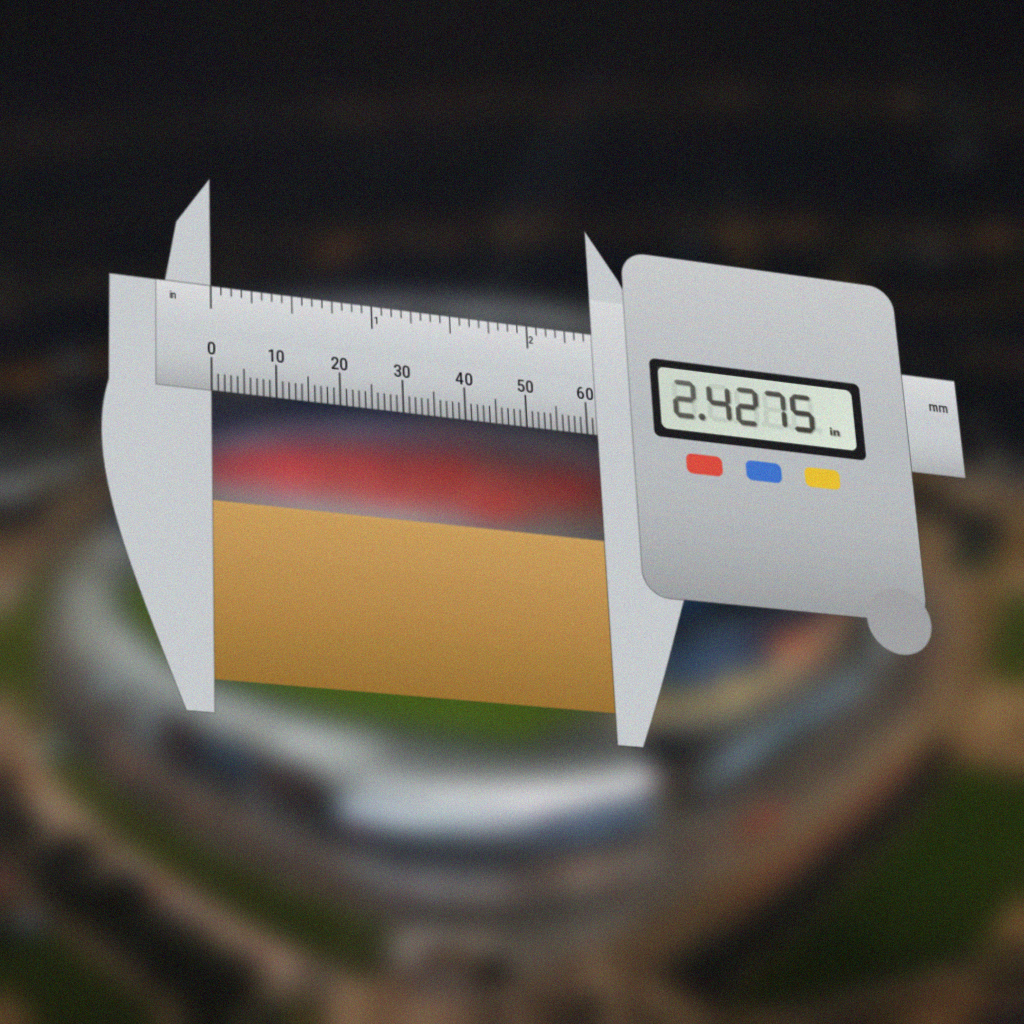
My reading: 2.4275in
